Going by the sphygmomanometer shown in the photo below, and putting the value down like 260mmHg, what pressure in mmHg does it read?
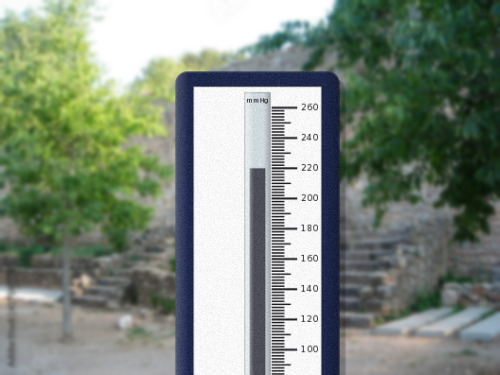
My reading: 220mmHg
